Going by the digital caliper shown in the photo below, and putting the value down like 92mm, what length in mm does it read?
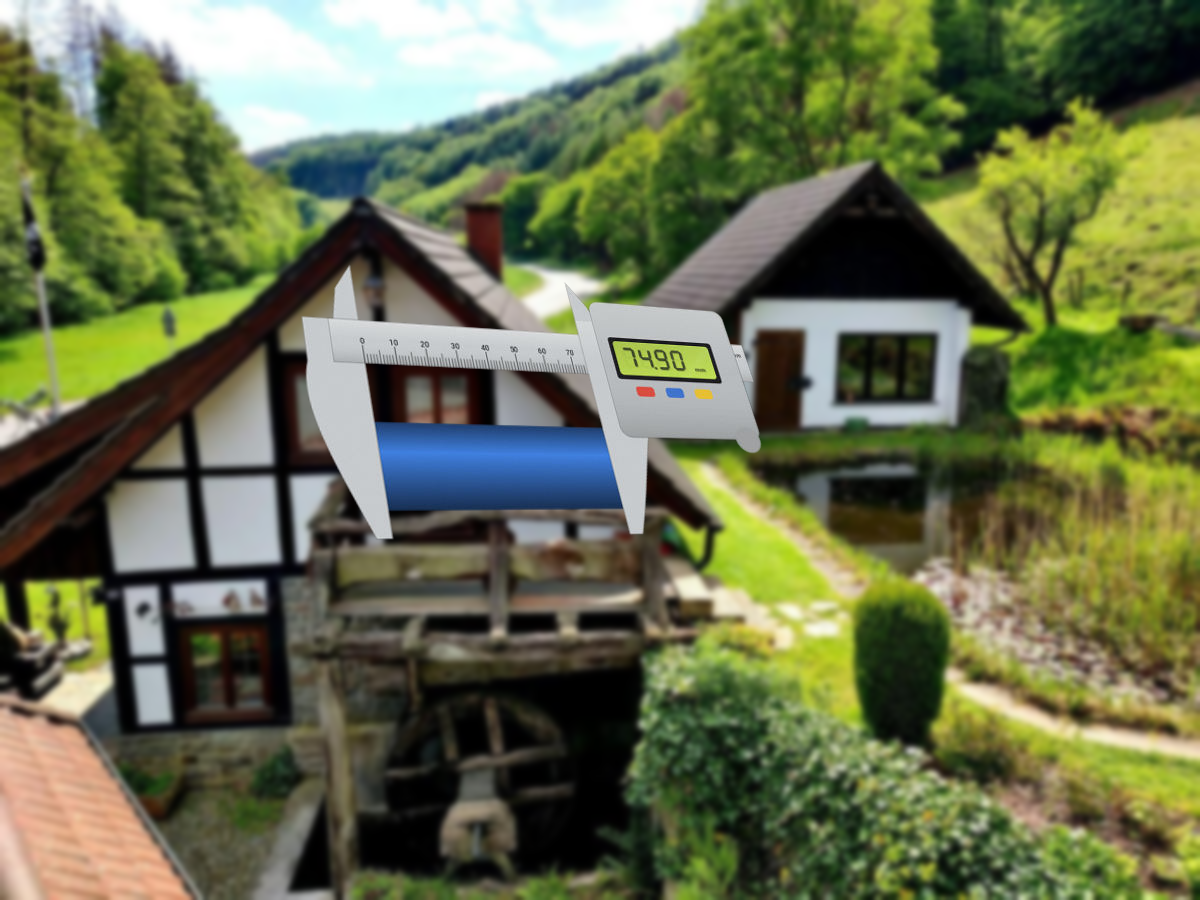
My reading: 74.90mm
